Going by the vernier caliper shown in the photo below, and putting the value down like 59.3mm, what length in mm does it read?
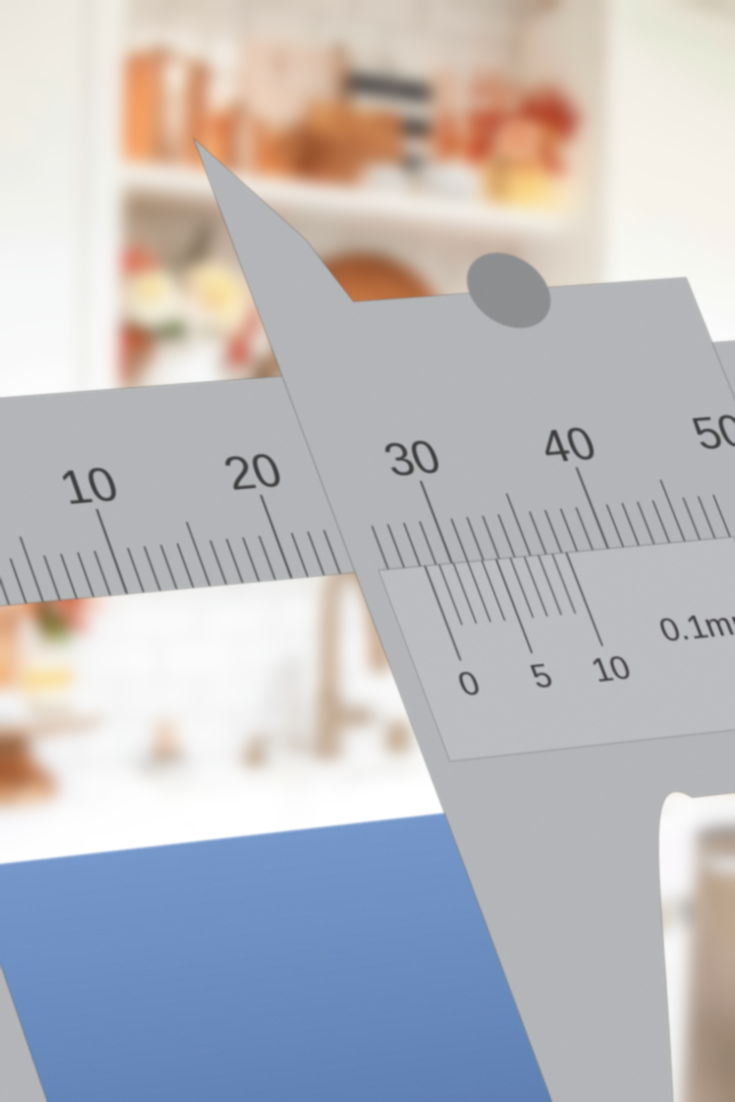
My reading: 28.3mm
